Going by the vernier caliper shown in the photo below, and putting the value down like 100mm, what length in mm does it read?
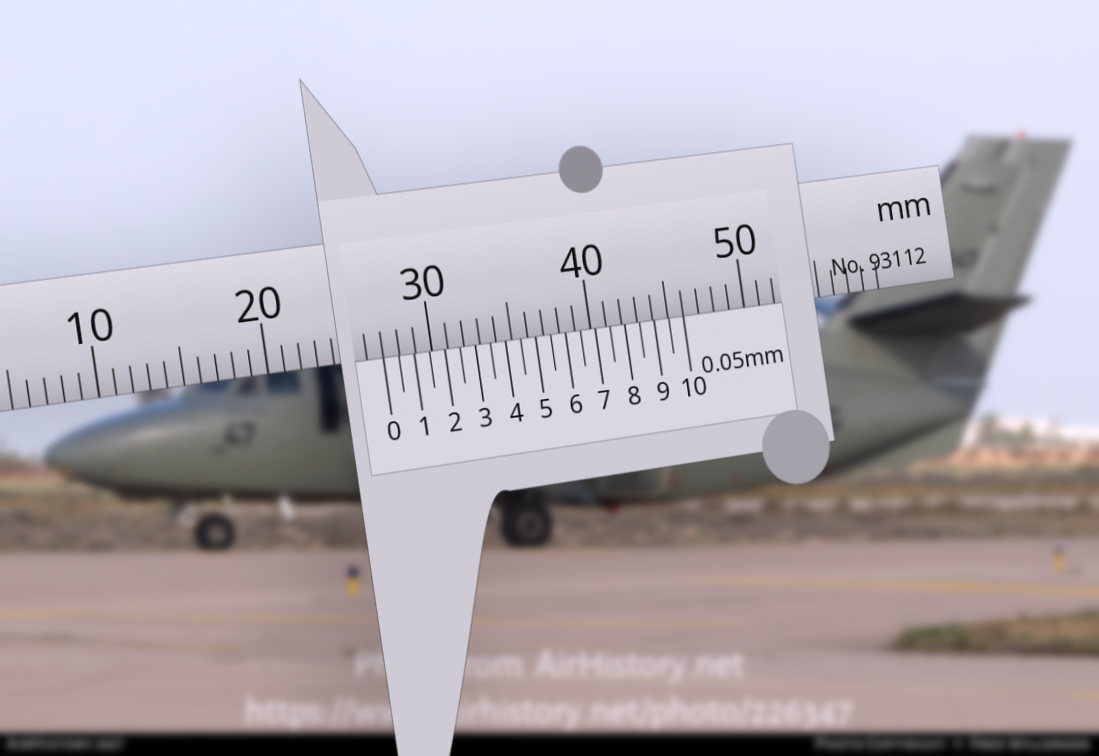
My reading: 27.0mm
